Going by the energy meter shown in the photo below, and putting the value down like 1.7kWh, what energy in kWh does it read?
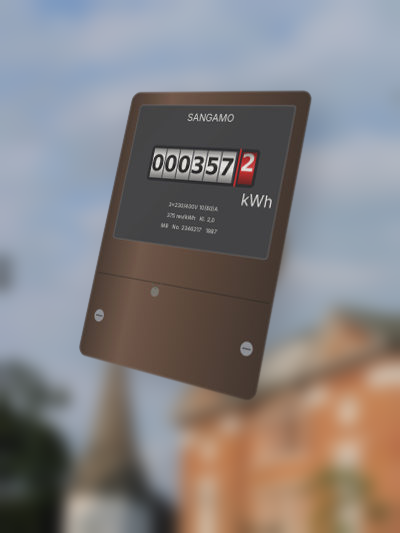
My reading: 357.2kWh
